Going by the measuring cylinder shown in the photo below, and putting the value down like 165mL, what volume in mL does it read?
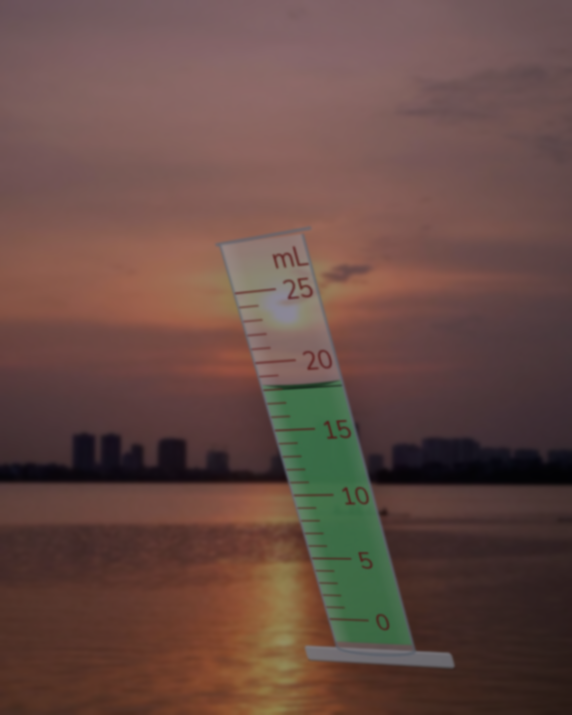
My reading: 18mL
